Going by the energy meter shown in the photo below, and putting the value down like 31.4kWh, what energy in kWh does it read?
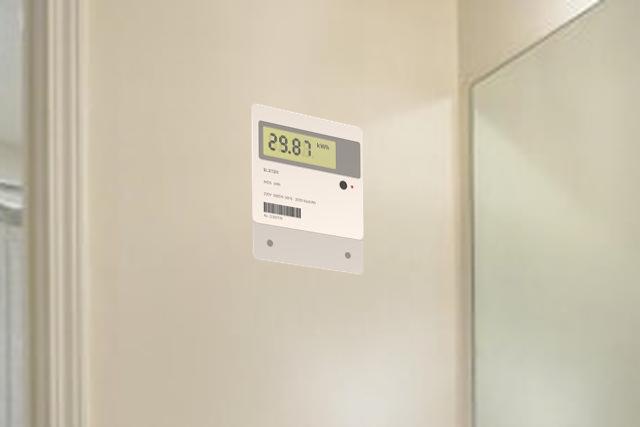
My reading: 29.87kWh
